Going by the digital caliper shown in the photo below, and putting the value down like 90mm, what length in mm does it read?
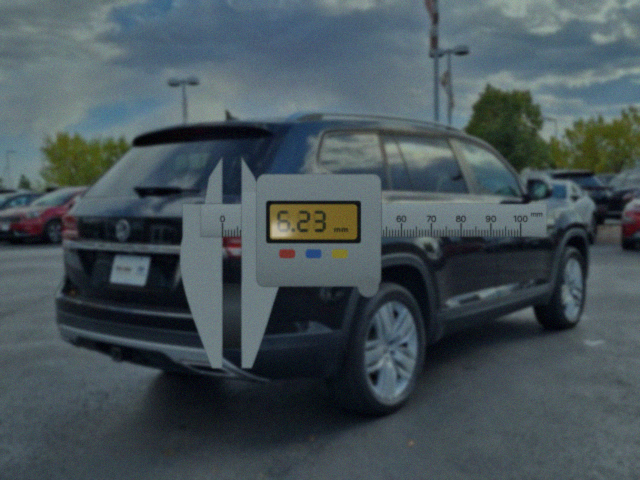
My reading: 6.23mm
